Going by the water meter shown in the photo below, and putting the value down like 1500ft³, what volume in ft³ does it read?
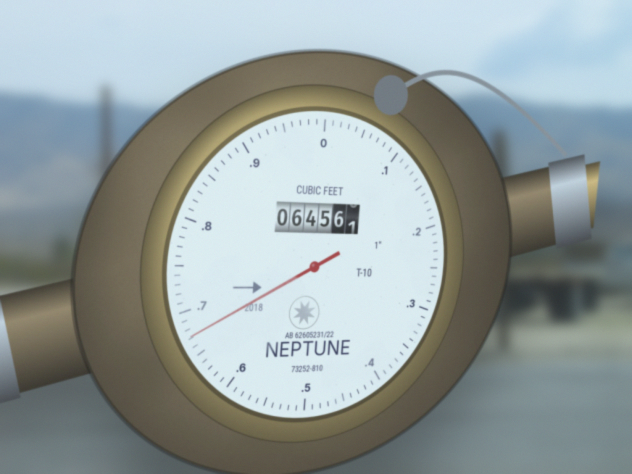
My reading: 64560.67ft³
